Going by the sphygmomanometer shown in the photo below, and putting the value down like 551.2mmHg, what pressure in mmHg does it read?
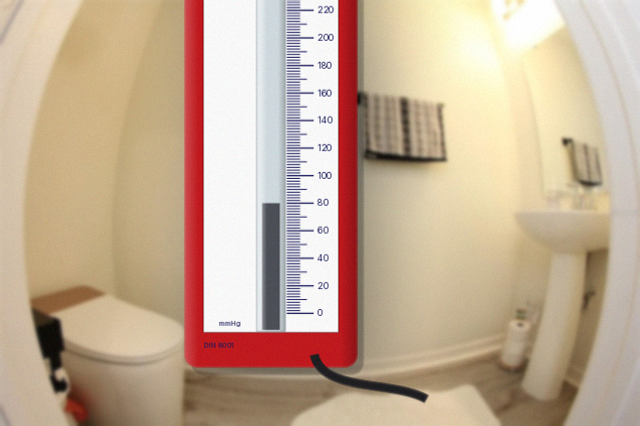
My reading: 80mmHg
